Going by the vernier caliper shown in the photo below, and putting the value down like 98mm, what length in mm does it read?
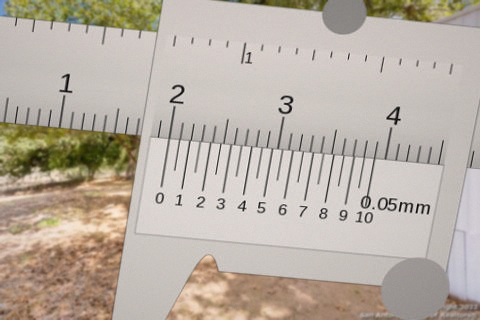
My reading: 20.0mm
